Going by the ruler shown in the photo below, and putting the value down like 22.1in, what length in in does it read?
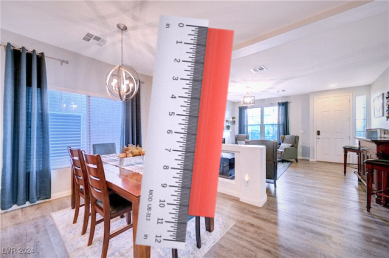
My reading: 10.5in
